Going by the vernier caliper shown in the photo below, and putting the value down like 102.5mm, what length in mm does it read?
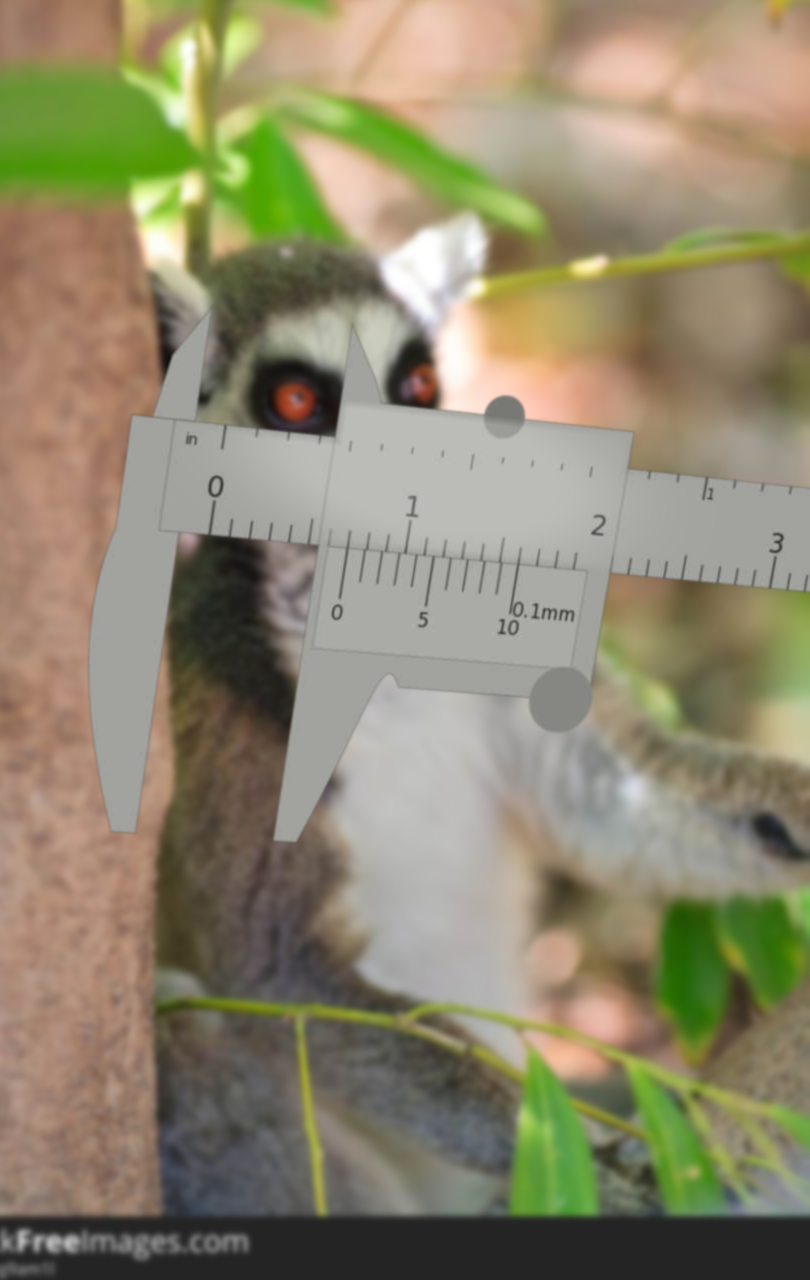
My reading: 7.0mm
